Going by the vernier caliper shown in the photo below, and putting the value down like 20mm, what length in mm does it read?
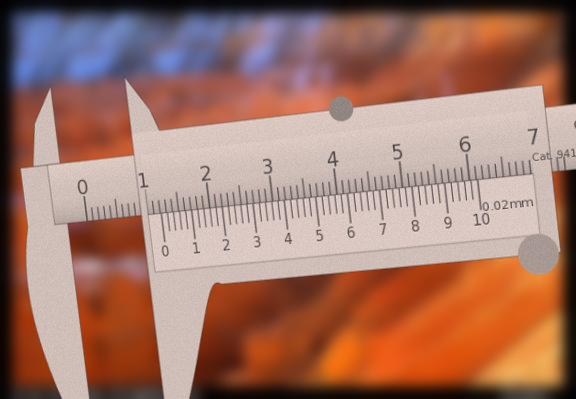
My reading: 12.2mm
